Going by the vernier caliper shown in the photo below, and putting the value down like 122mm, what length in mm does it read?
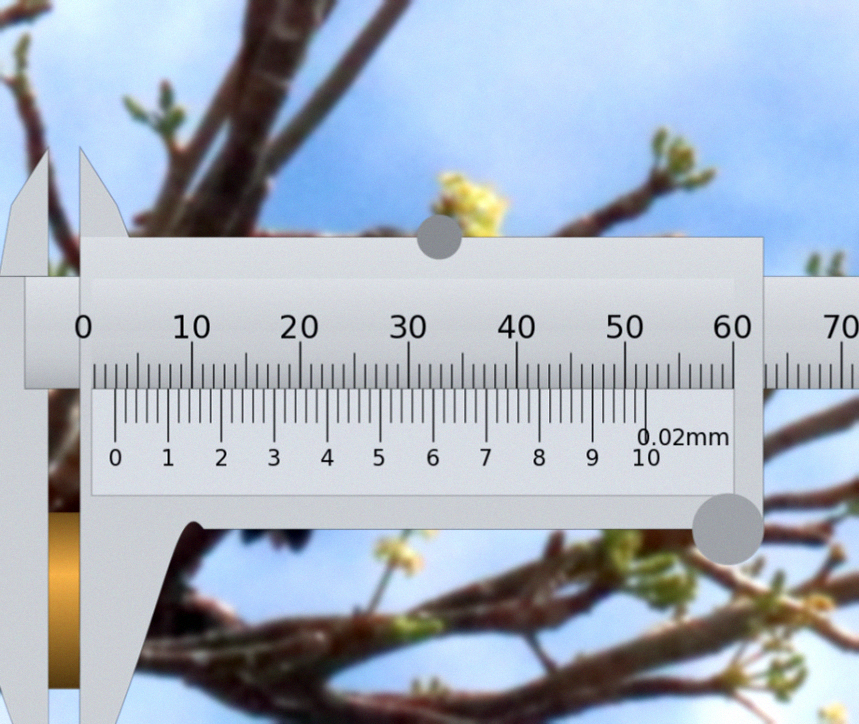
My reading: 2.9mm
